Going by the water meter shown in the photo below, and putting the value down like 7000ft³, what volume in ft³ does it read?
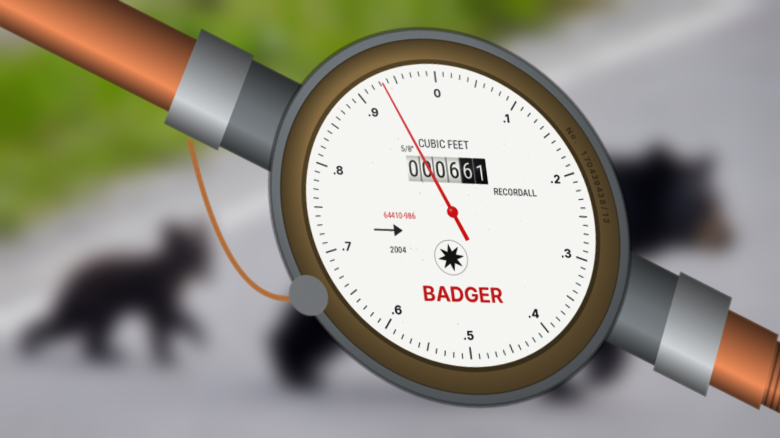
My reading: 660.93ft³
